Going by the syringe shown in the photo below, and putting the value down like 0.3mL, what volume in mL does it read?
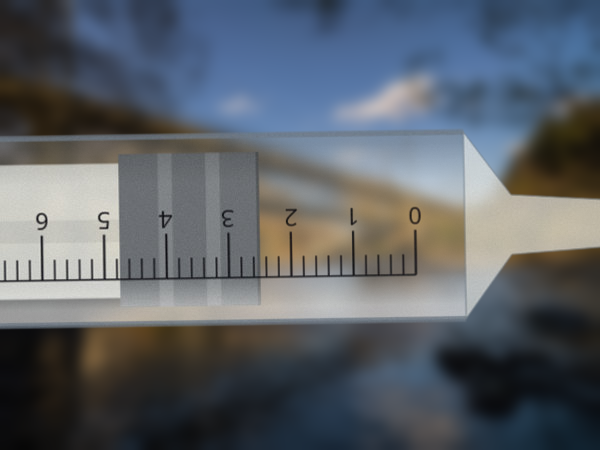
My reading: 2.5mL
